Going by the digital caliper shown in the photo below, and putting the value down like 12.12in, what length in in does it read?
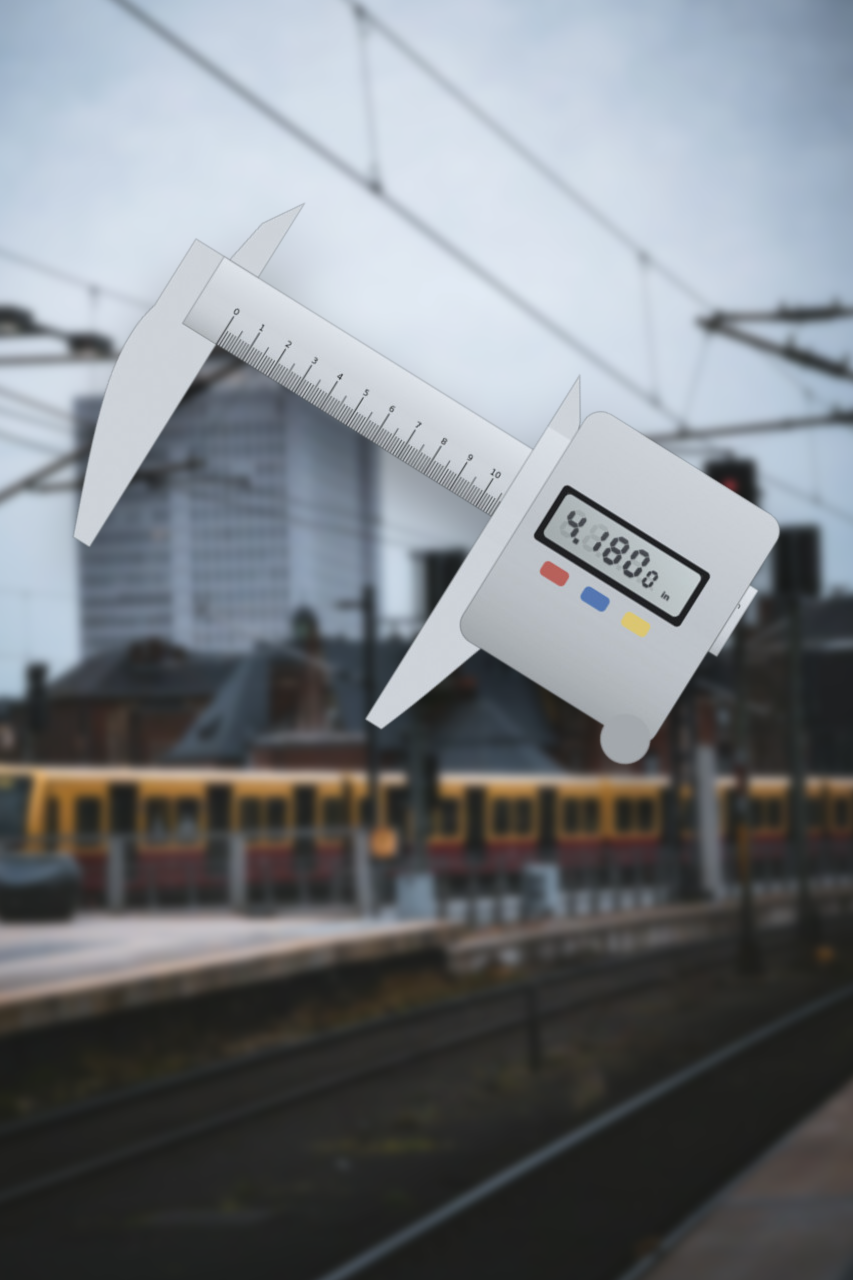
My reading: 4.1800in
